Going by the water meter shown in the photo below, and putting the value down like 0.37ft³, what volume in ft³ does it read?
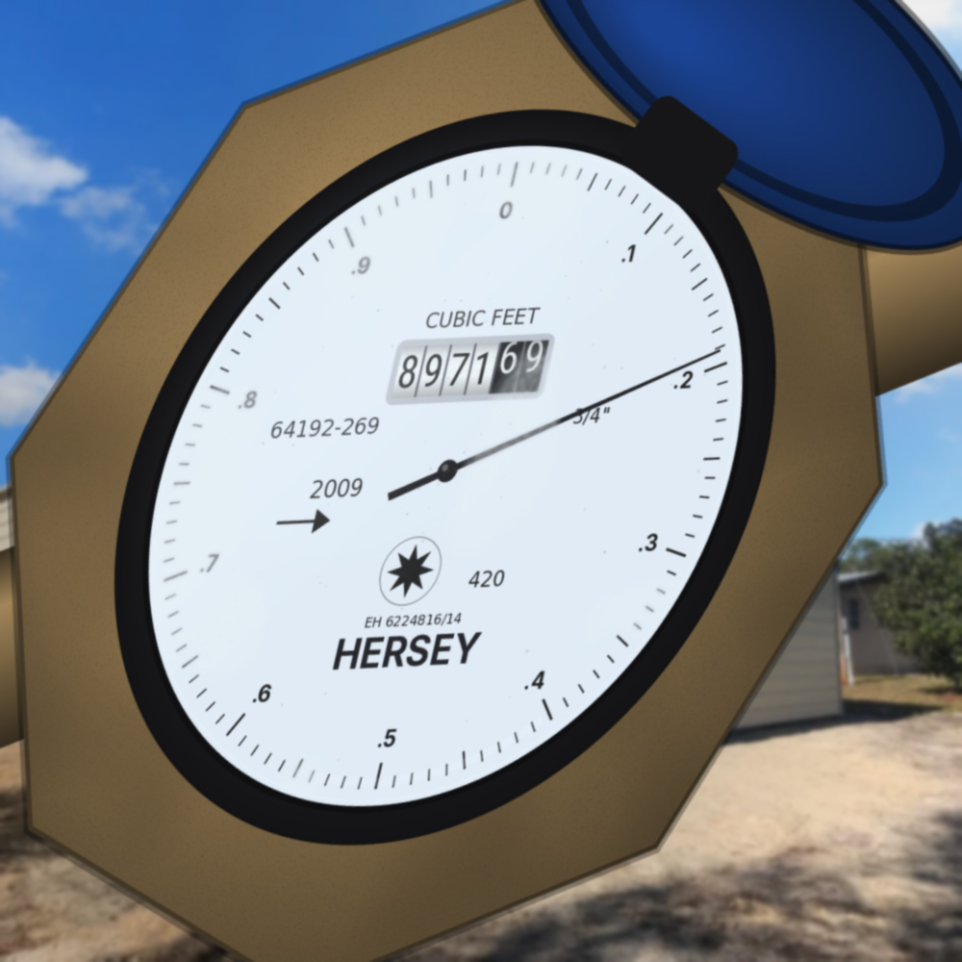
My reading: 897169.19ft³
